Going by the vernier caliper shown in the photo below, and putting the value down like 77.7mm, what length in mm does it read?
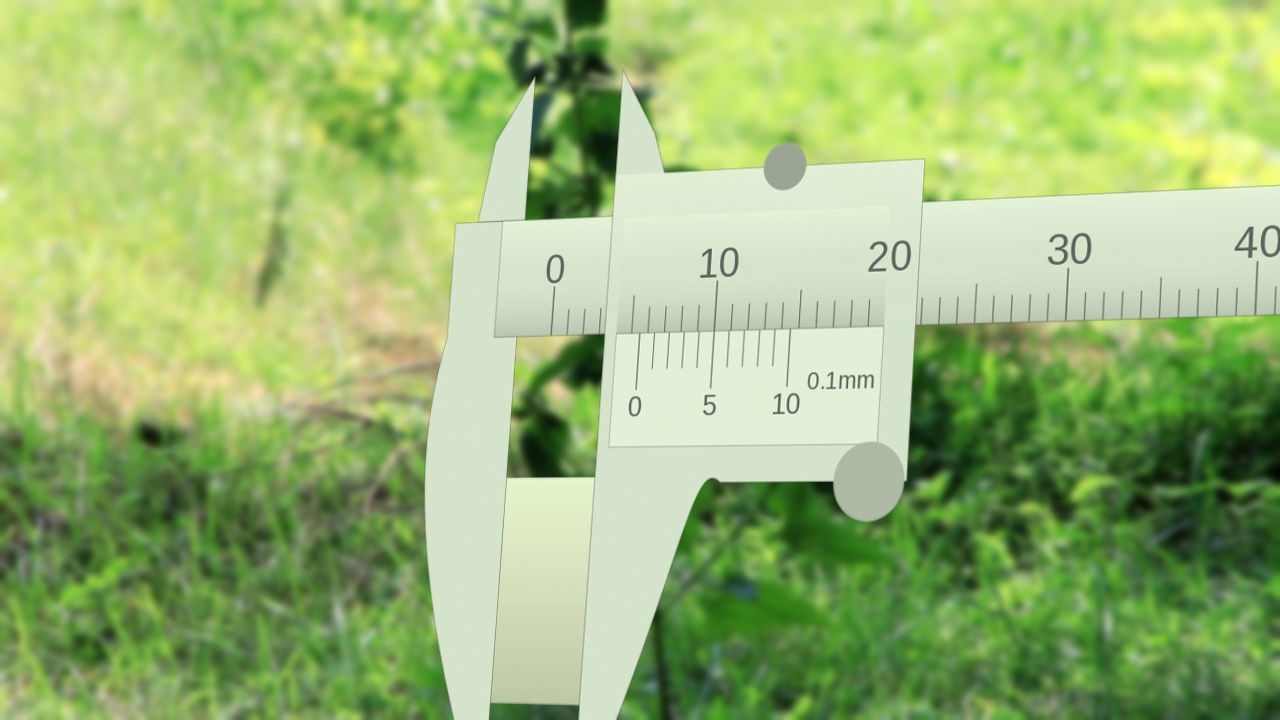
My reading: 5.5mm
